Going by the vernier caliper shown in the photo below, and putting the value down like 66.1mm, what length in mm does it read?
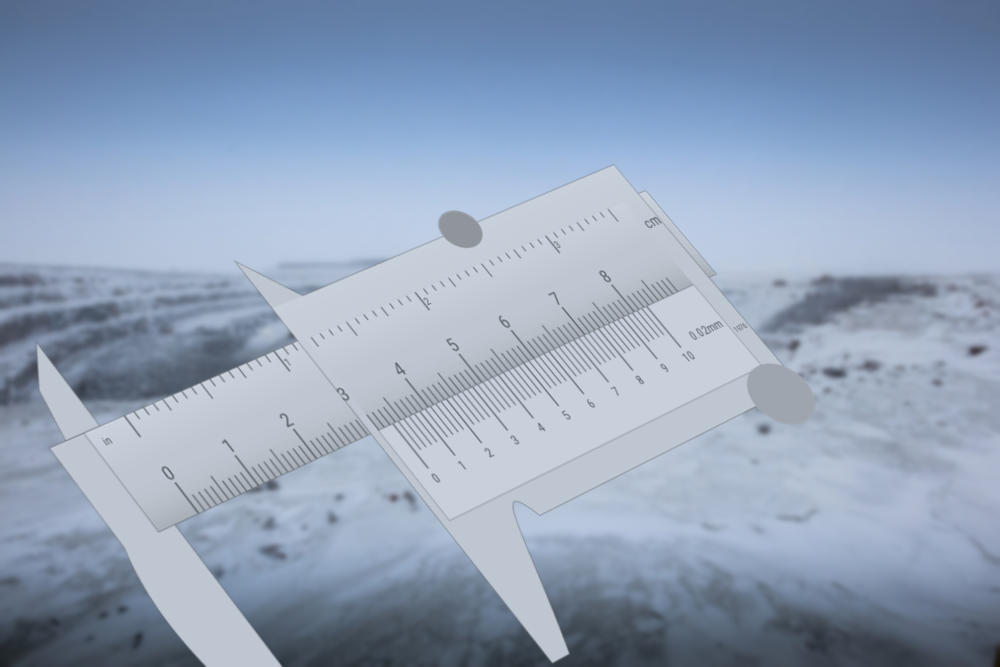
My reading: 33.5mm
